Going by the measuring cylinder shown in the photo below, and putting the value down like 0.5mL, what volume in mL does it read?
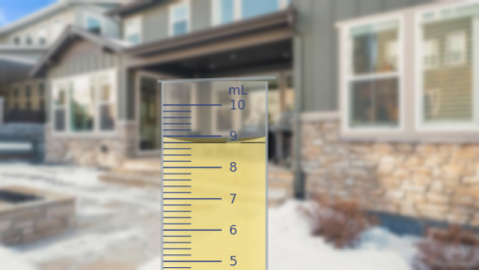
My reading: 8.8mL
